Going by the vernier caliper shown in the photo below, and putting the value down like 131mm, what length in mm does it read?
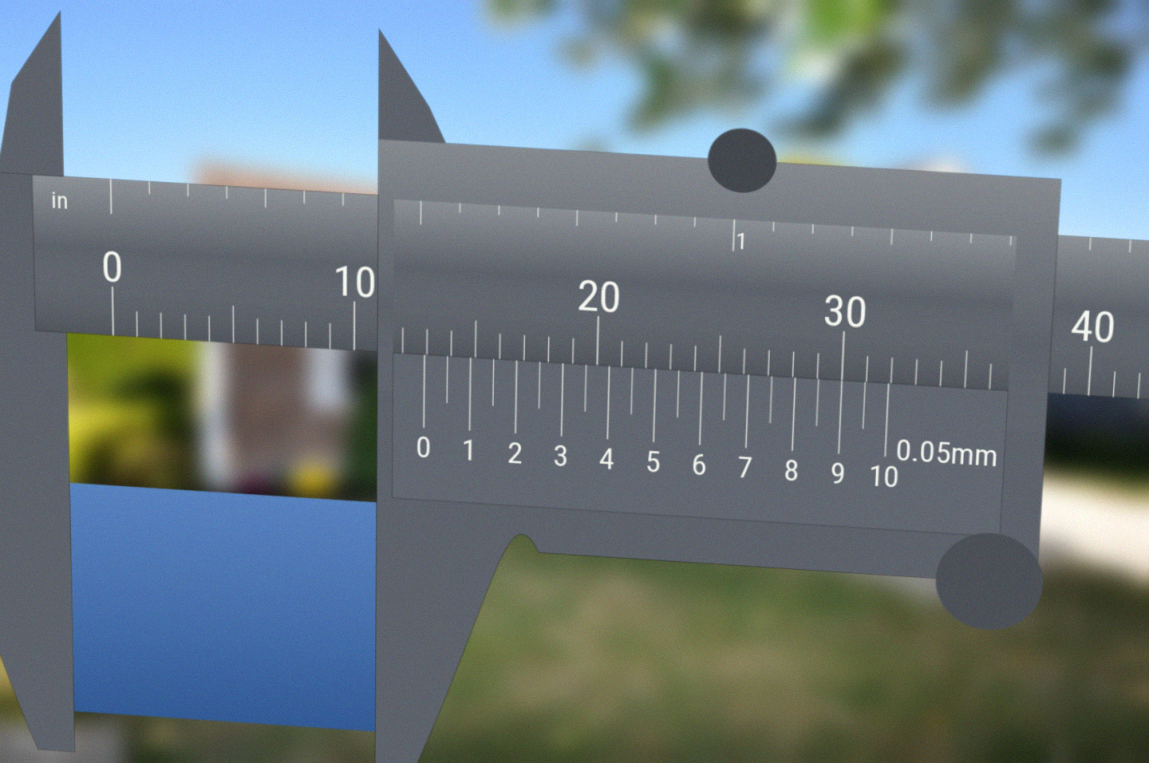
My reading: 12.90mm
